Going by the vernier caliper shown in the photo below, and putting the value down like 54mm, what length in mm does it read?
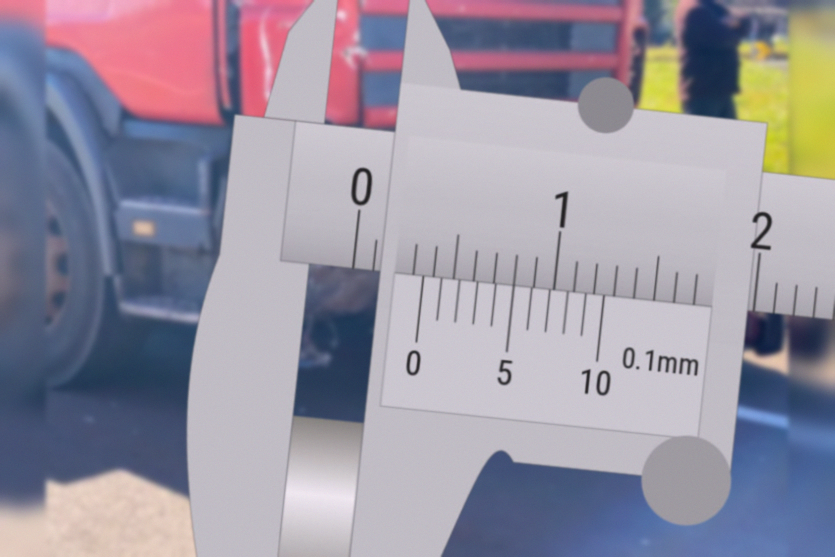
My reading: 3.5mm
